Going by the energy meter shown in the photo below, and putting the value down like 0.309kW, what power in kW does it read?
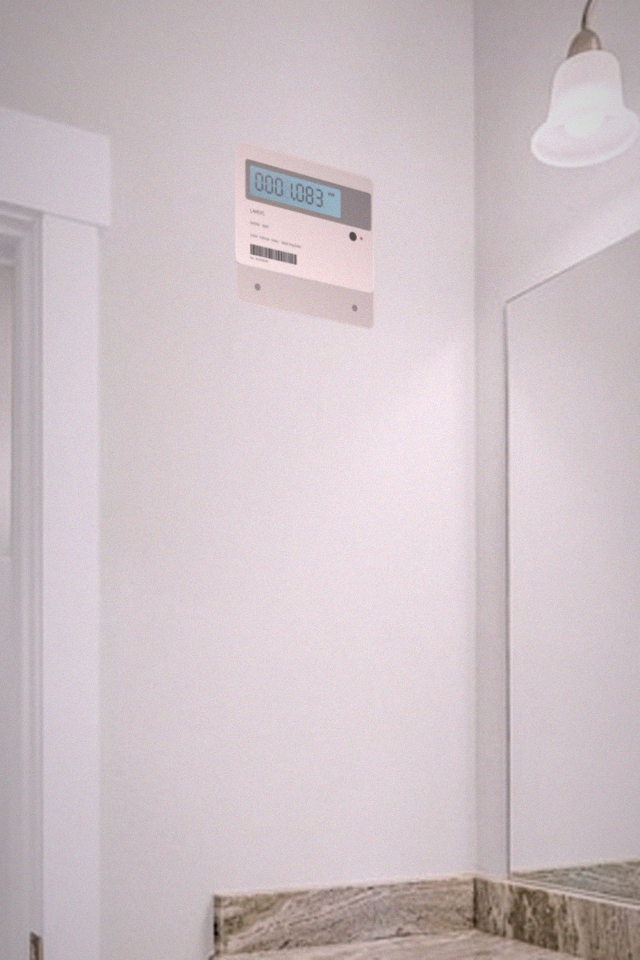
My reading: 1.083kW
